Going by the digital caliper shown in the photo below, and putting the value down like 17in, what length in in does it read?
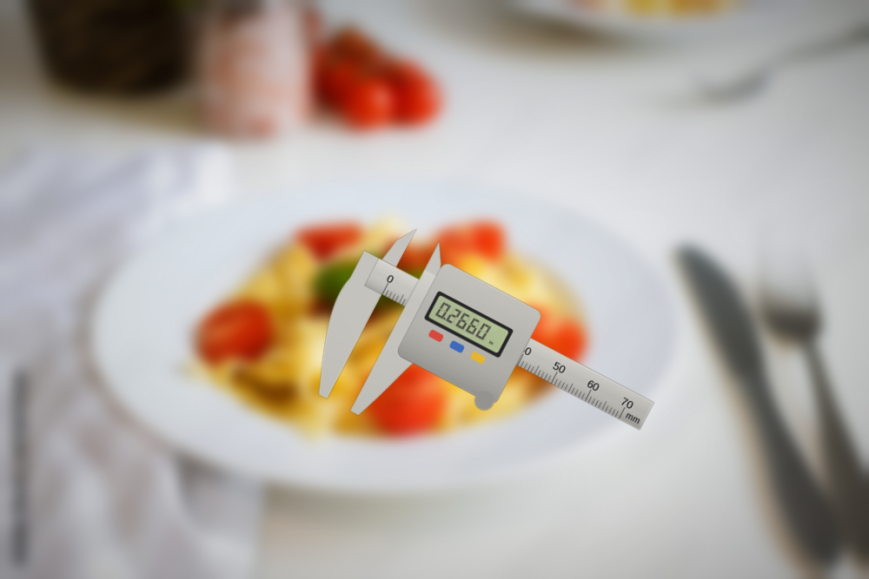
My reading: 0.2660in
